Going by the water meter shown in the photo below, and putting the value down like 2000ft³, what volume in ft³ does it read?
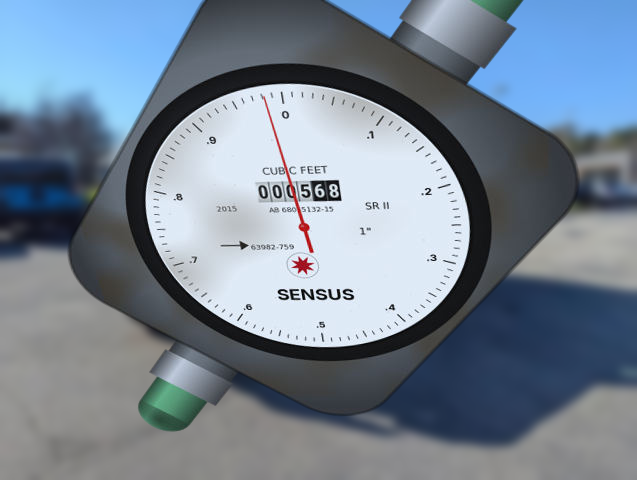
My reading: 567.98ft³
